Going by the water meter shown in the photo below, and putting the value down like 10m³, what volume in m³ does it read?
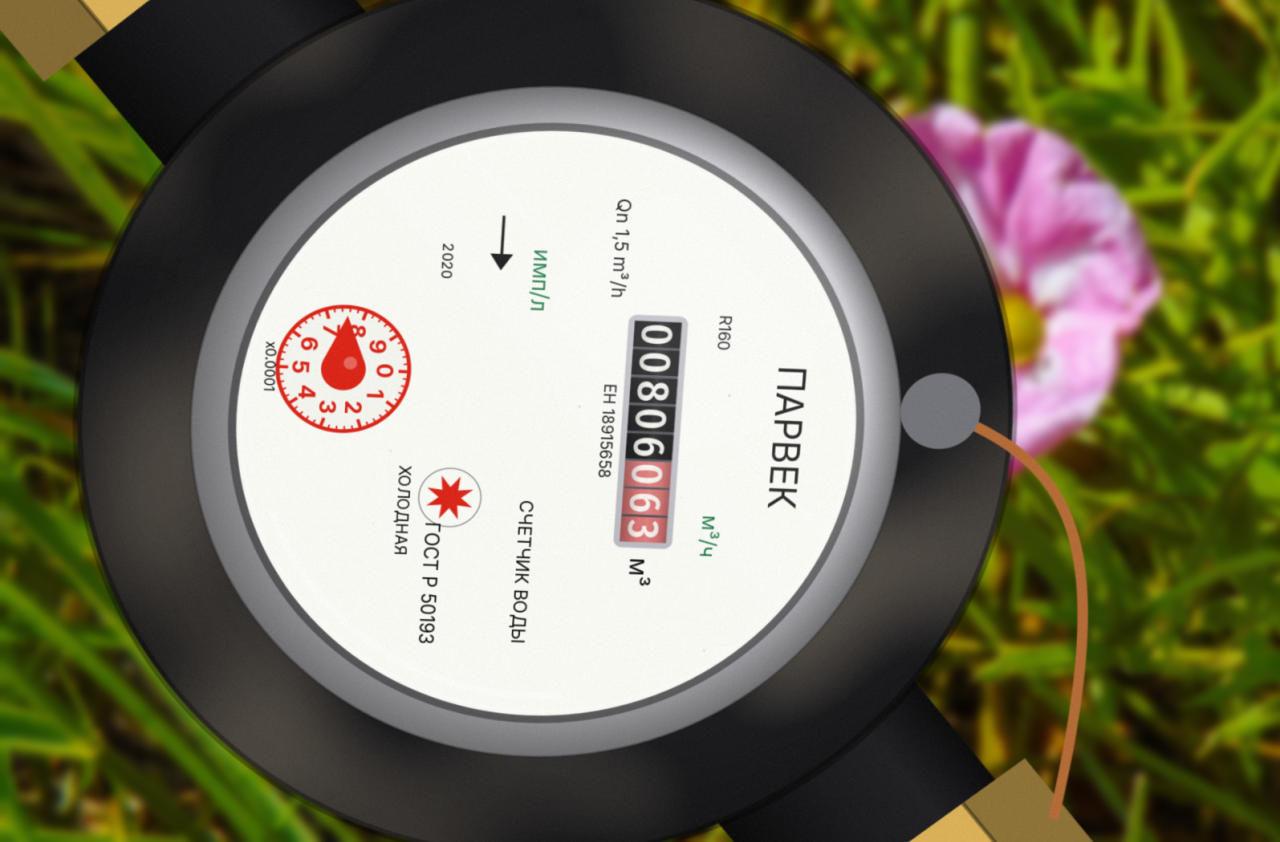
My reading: 806.0637m³
